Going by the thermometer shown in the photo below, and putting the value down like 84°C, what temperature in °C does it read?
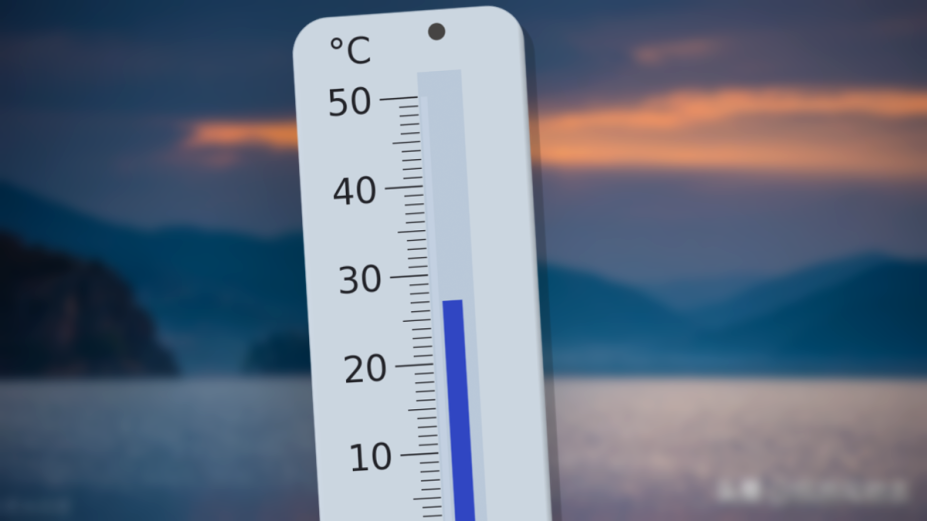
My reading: 27°C
